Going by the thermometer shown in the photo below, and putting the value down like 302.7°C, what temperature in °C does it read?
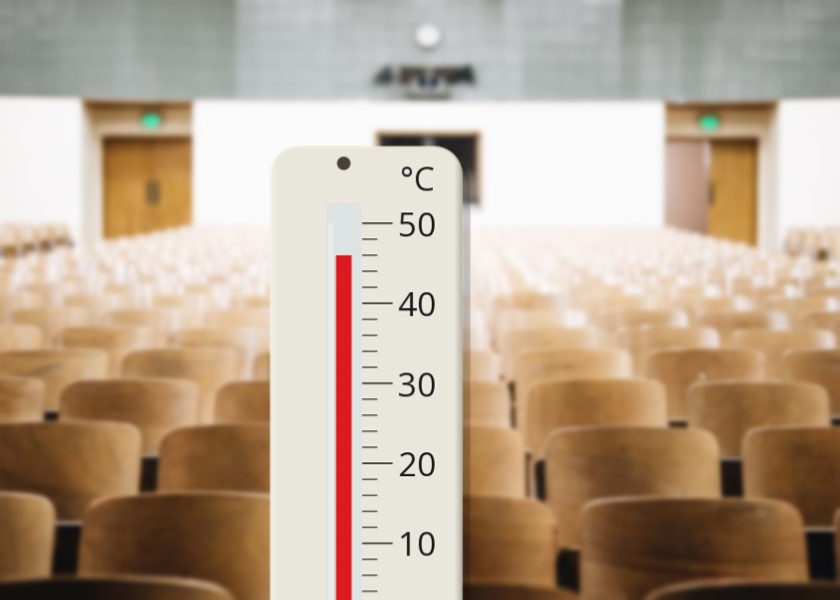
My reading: 46°C
